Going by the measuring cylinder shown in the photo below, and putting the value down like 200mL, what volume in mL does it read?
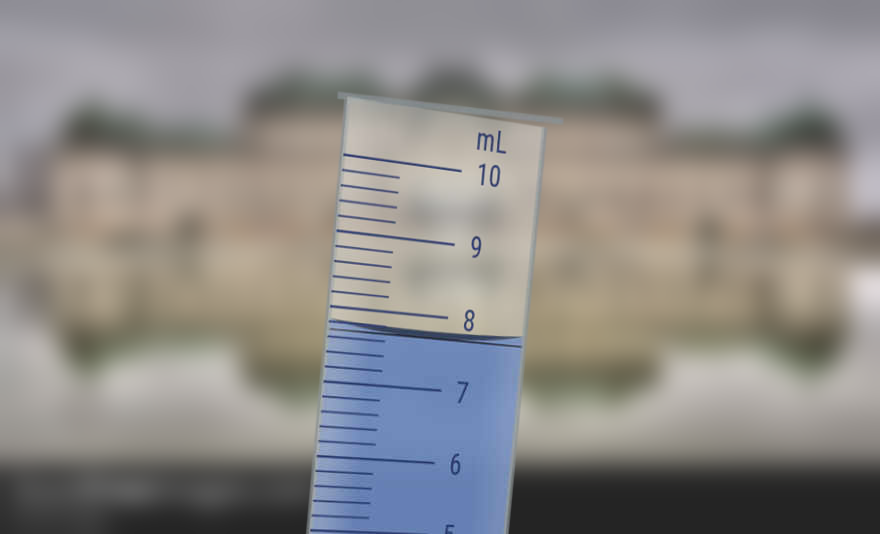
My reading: 7.7mL
